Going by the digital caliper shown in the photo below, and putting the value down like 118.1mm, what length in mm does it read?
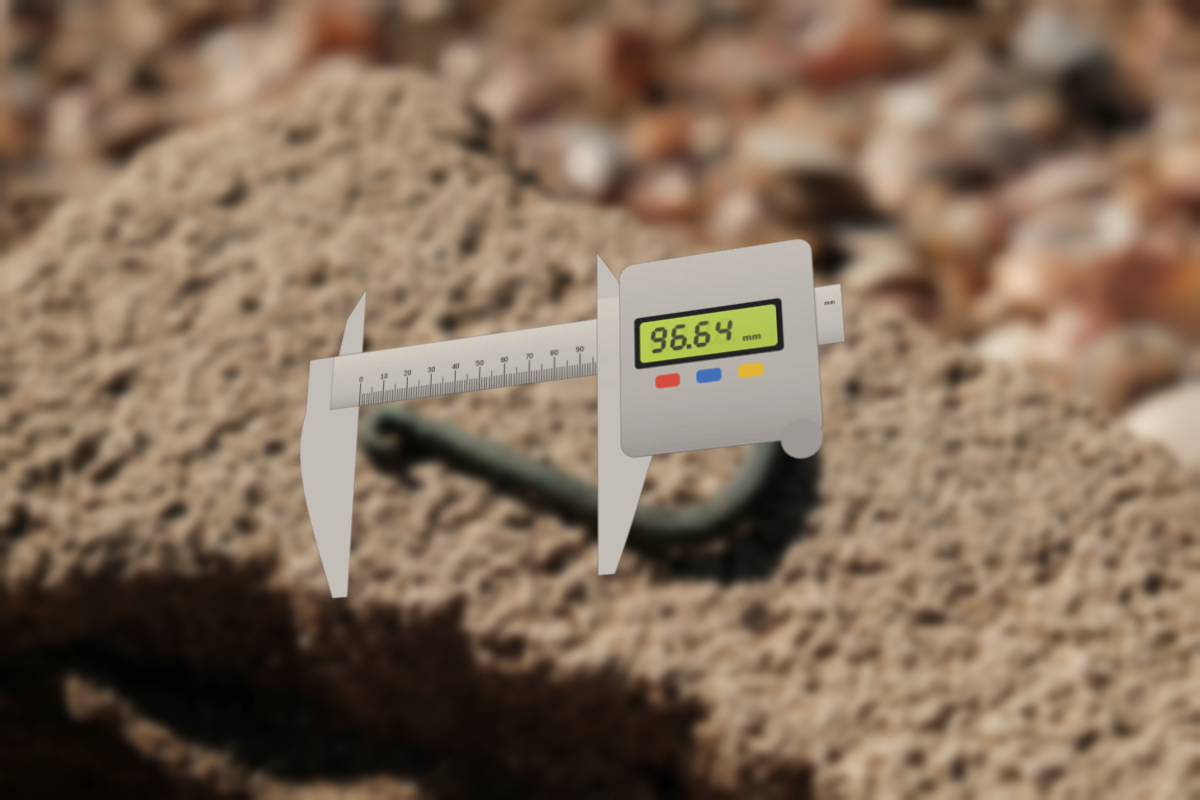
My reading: 96.64mm
